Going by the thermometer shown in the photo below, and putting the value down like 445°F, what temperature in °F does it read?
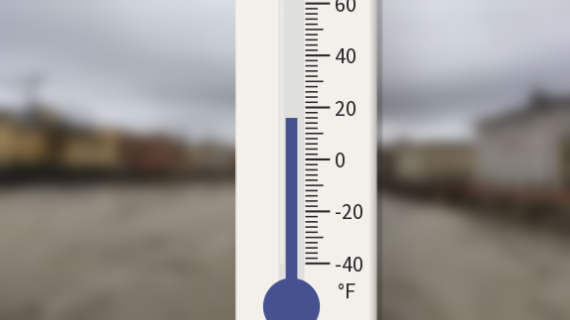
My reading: 16°F
